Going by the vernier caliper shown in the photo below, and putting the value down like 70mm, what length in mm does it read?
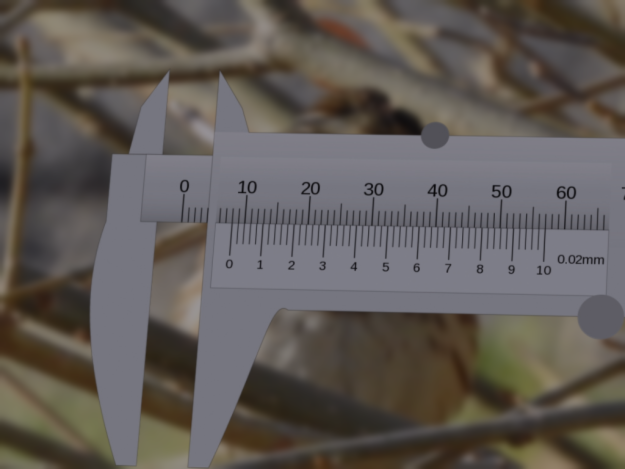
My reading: 8.0mm
